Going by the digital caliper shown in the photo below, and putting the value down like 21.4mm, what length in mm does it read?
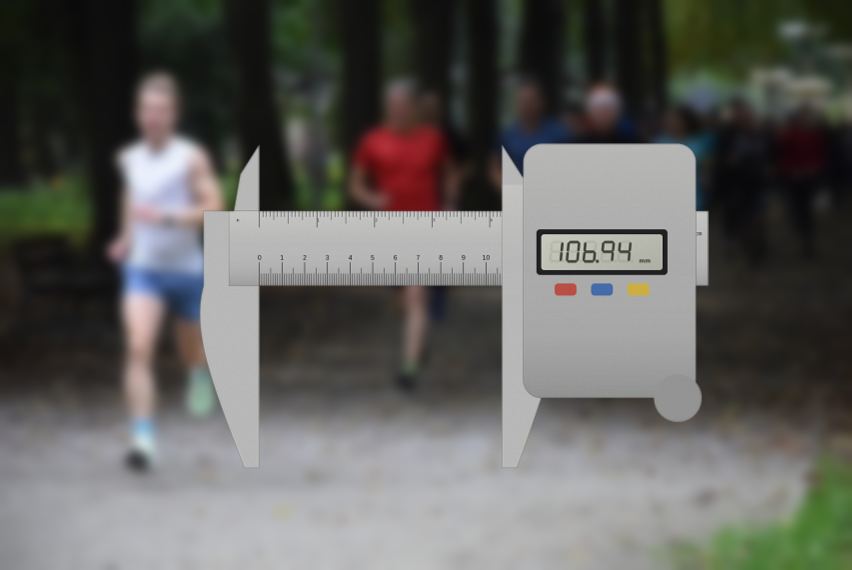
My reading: 106.94mm
